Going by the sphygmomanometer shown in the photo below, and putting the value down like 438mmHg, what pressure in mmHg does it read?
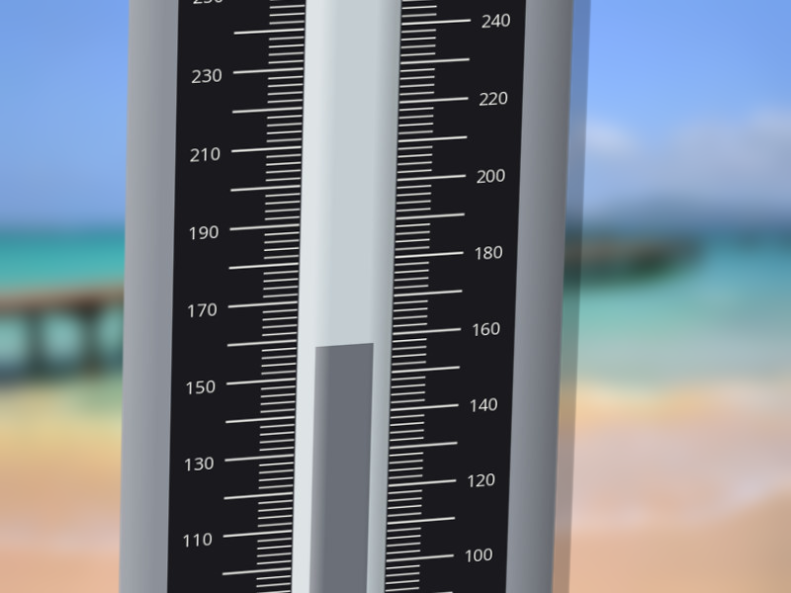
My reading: 158mmHg
